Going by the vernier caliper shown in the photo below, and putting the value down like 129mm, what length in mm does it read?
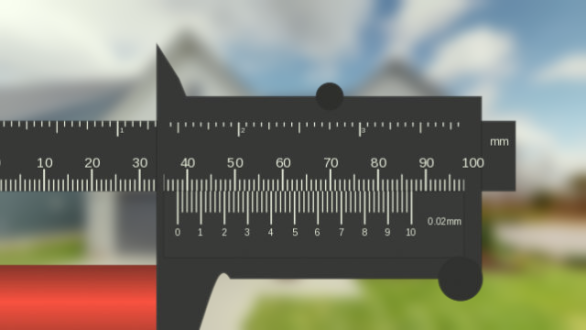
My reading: 38.0mm
